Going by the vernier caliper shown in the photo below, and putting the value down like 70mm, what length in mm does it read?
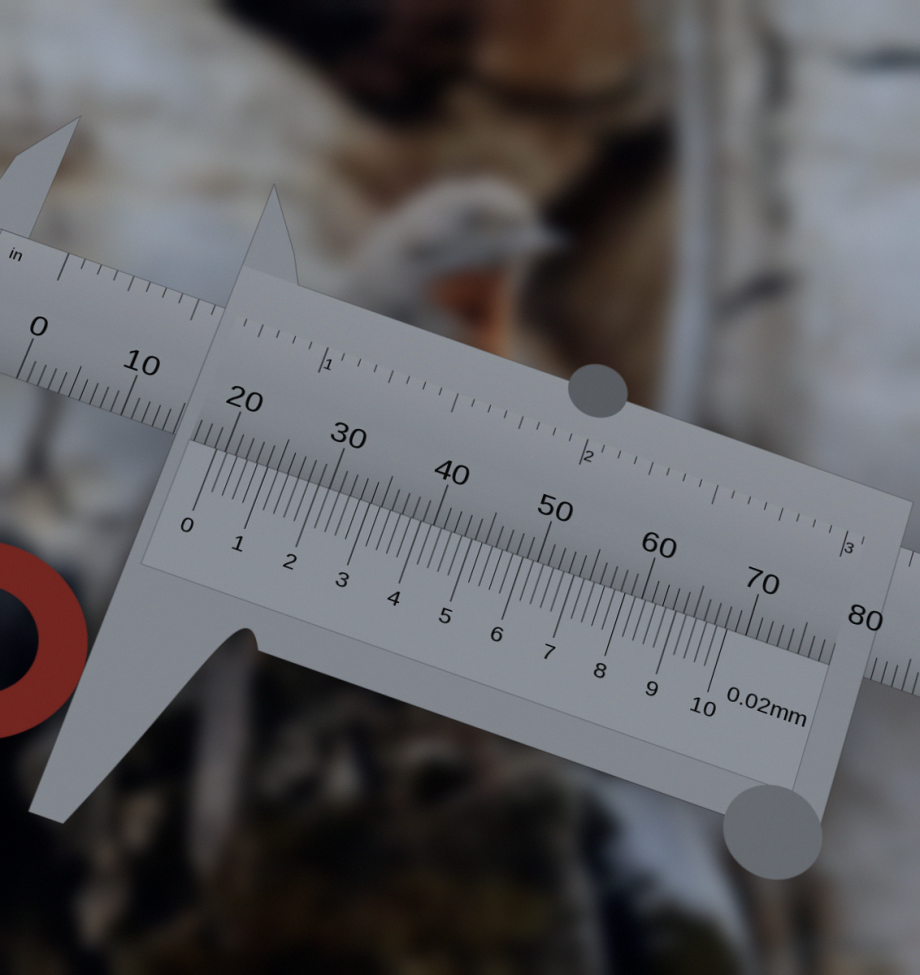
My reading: 19.2mm
